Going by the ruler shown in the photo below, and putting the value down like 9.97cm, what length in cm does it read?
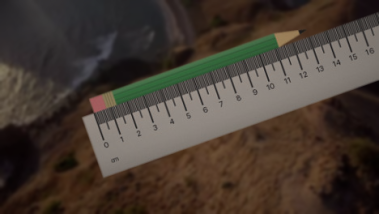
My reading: 13cm
